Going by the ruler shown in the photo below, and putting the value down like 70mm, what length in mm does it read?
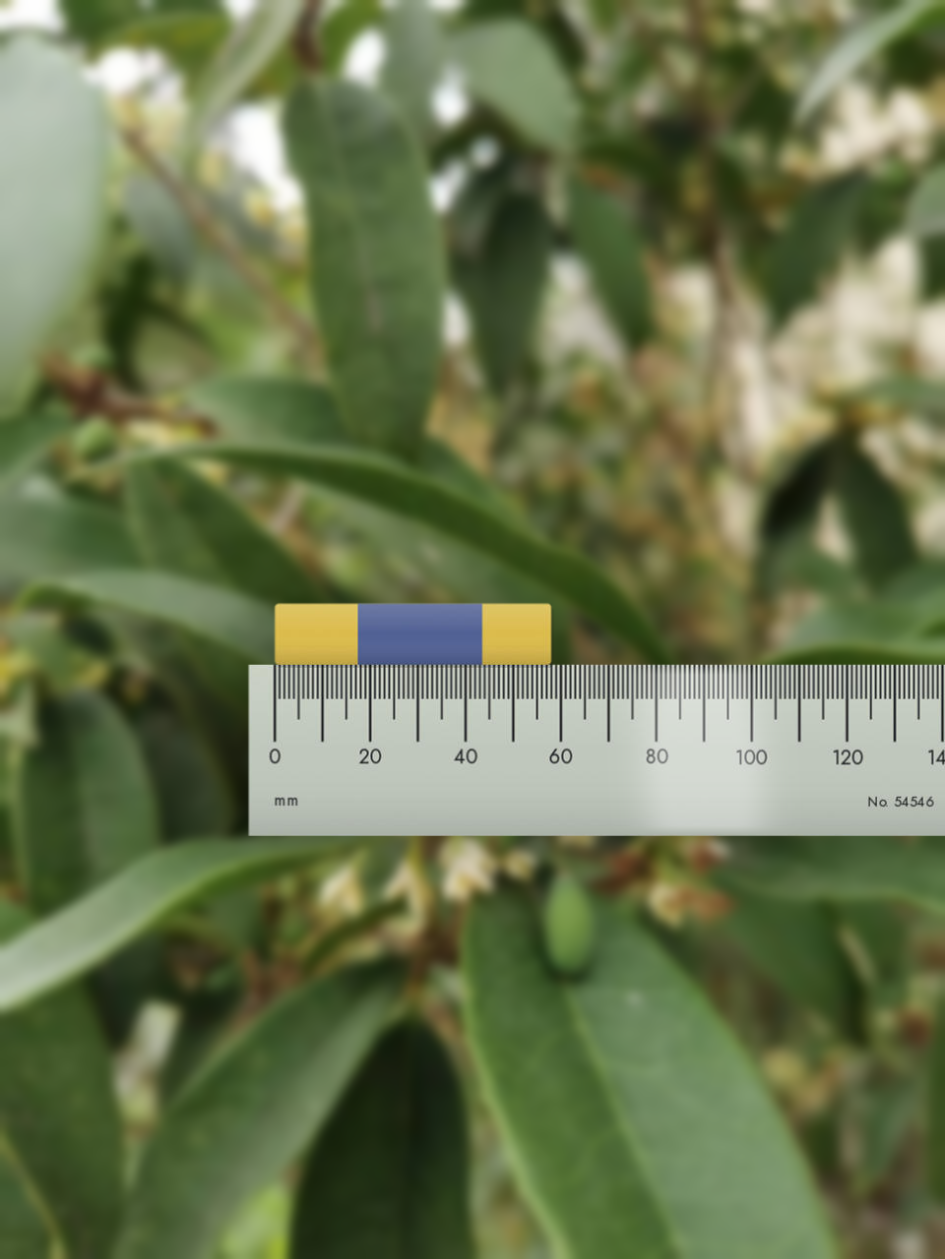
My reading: 58mm
